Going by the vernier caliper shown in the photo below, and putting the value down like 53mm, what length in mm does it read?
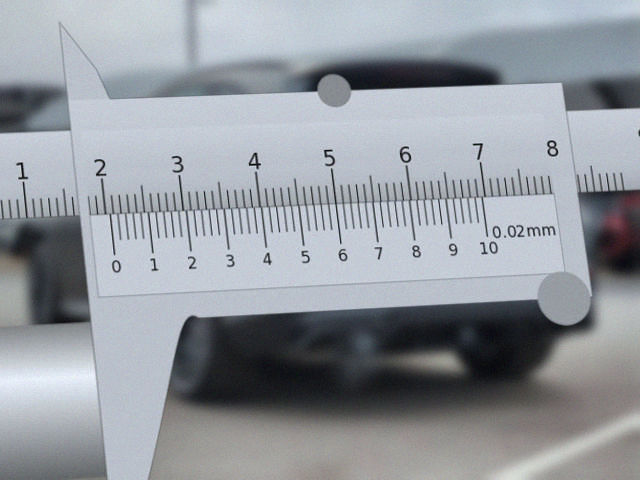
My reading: 20.6mm
